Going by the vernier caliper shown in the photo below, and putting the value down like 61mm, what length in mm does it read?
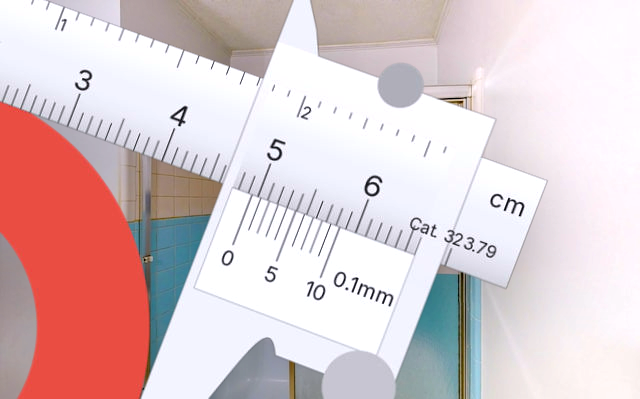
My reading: 49.4mm
